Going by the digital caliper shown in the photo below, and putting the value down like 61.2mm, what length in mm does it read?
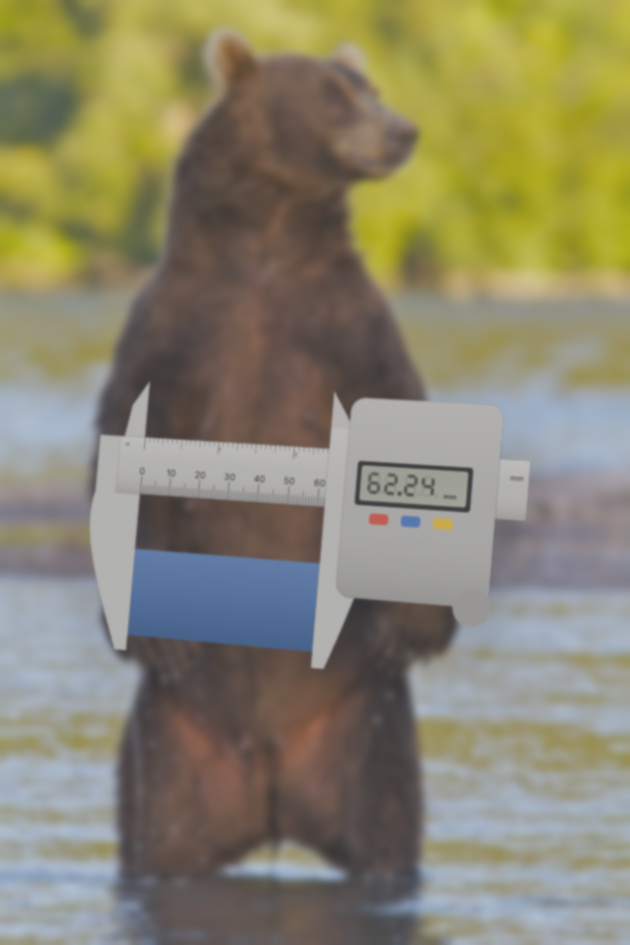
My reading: 62.24mm
